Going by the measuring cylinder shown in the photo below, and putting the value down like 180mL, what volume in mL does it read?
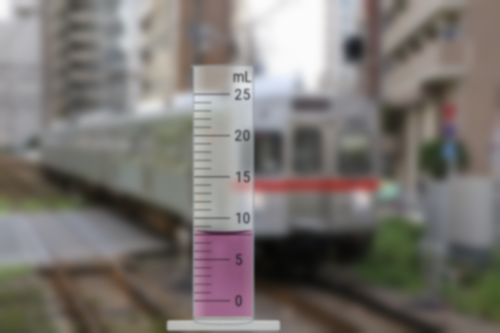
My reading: 8mL
